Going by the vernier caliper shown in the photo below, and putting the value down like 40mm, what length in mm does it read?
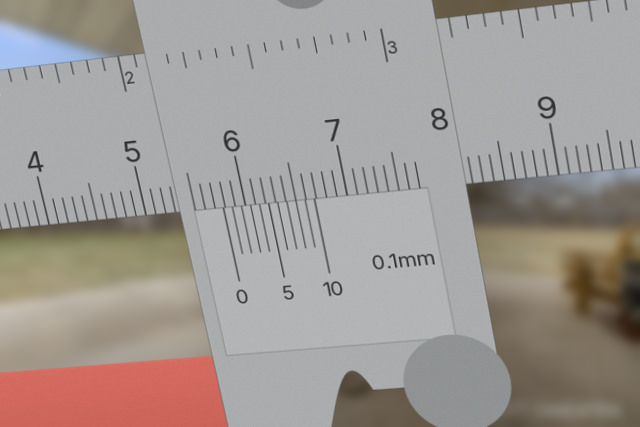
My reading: 57.8mm
